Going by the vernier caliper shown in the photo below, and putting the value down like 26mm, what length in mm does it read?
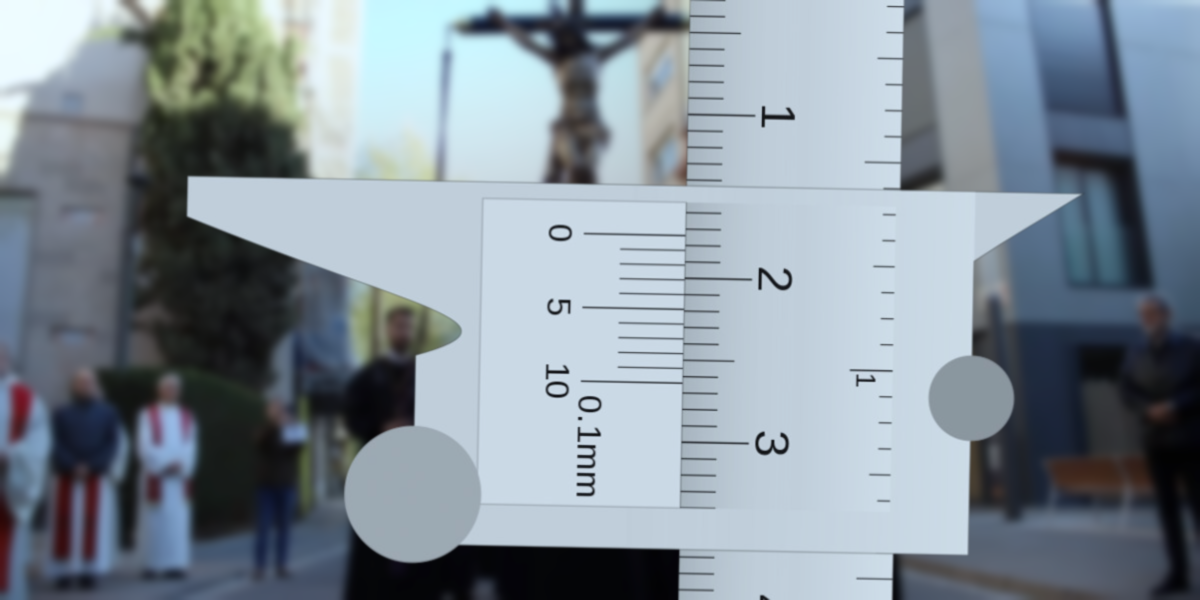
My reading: 17.4mm
